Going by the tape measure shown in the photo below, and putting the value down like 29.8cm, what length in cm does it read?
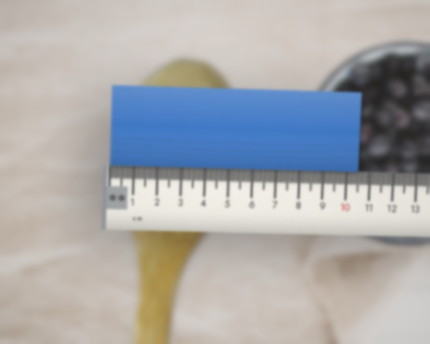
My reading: 10.5cm
